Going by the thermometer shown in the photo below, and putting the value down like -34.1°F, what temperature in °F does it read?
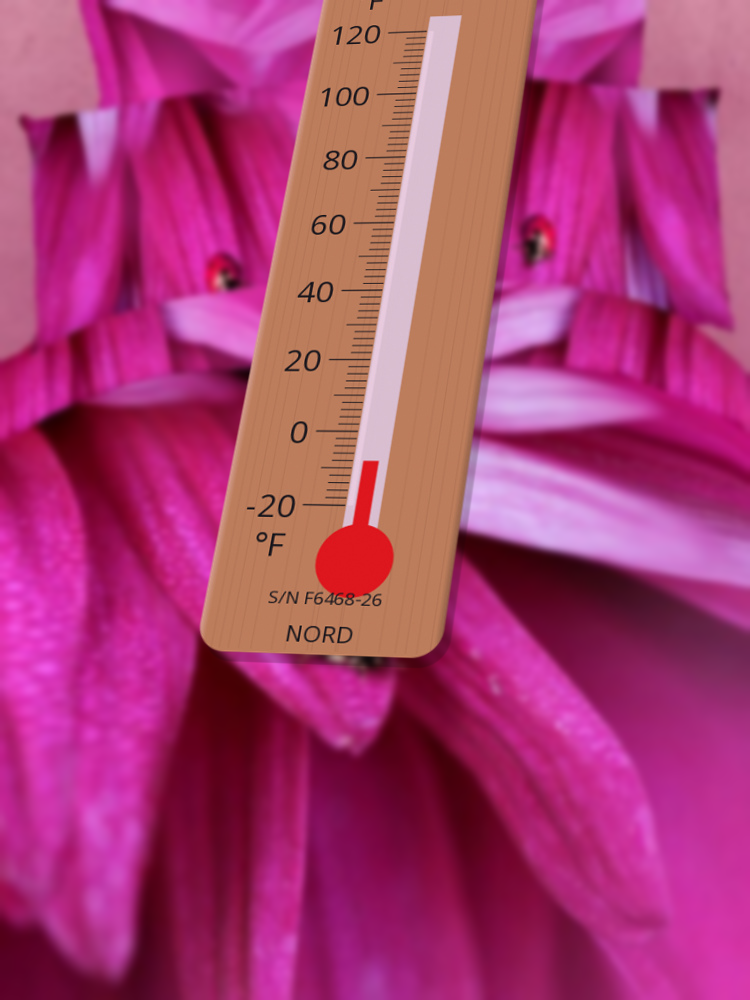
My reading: -8°F
